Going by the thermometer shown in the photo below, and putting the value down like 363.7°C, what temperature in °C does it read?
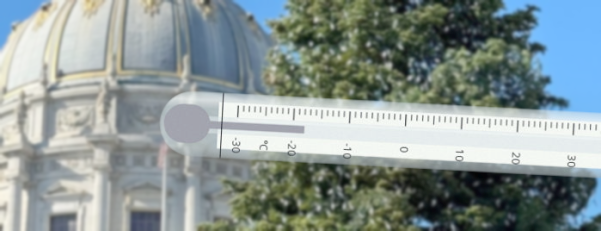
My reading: -18°C
